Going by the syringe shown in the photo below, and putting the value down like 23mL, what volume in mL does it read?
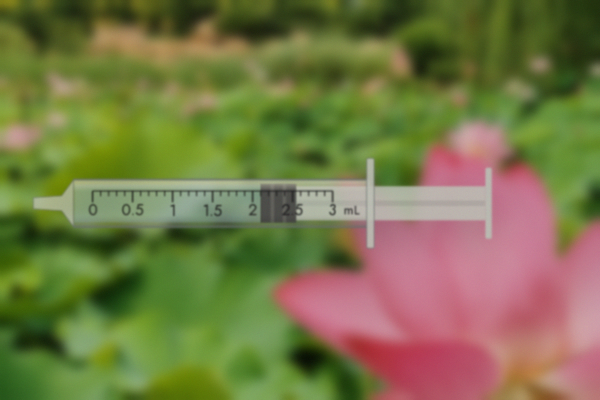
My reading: 2.1mL
